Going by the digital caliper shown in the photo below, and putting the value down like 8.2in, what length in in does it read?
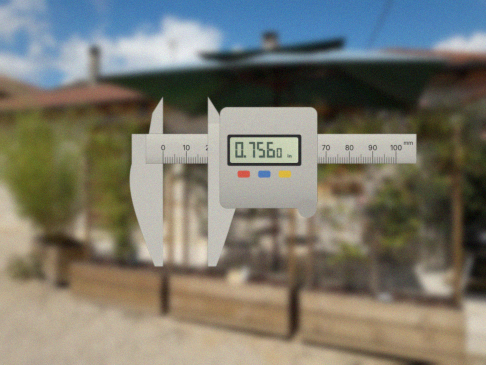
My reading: 0.7560in
